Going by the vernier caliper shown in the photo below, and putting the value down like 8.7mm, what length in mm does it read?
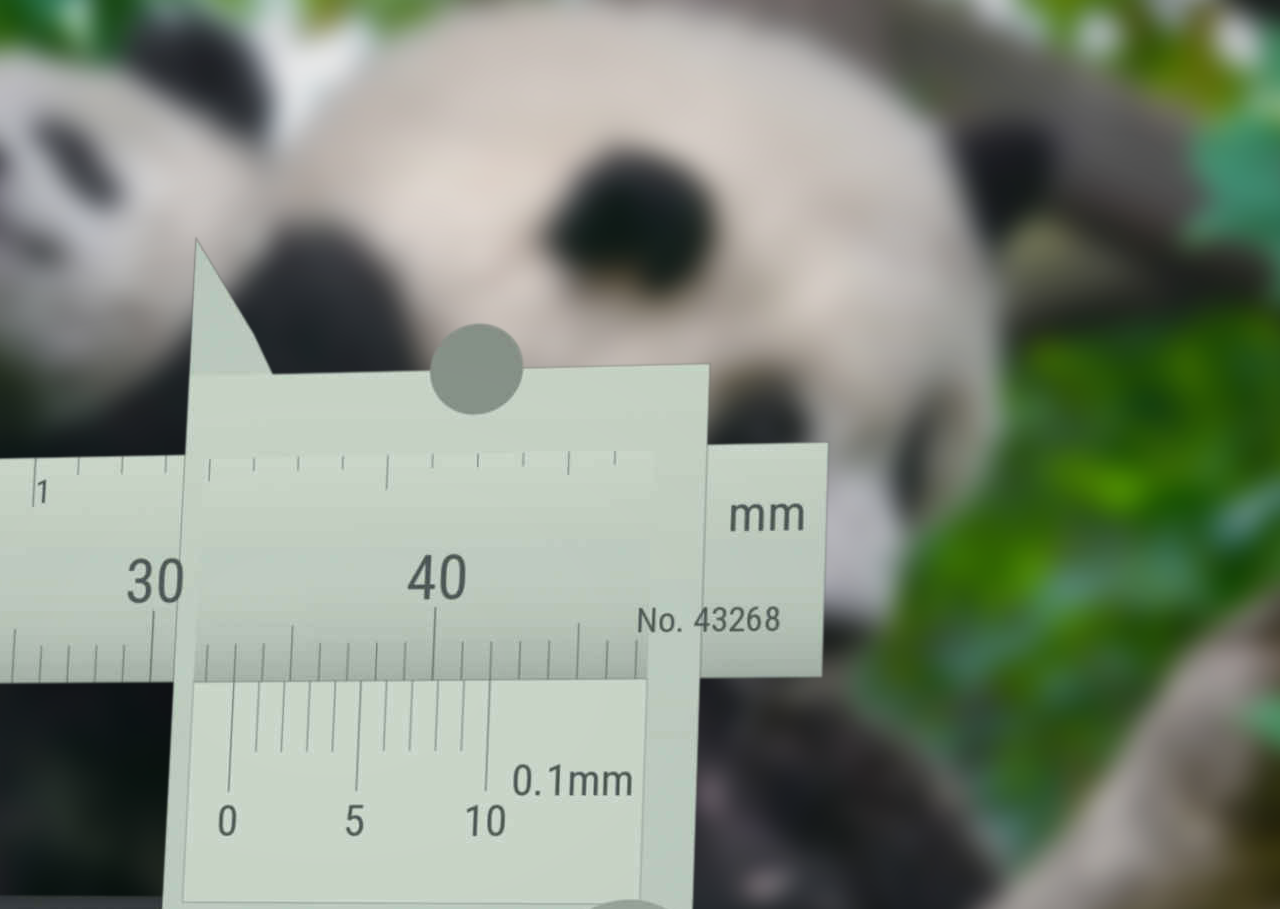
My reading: 33.0mm
